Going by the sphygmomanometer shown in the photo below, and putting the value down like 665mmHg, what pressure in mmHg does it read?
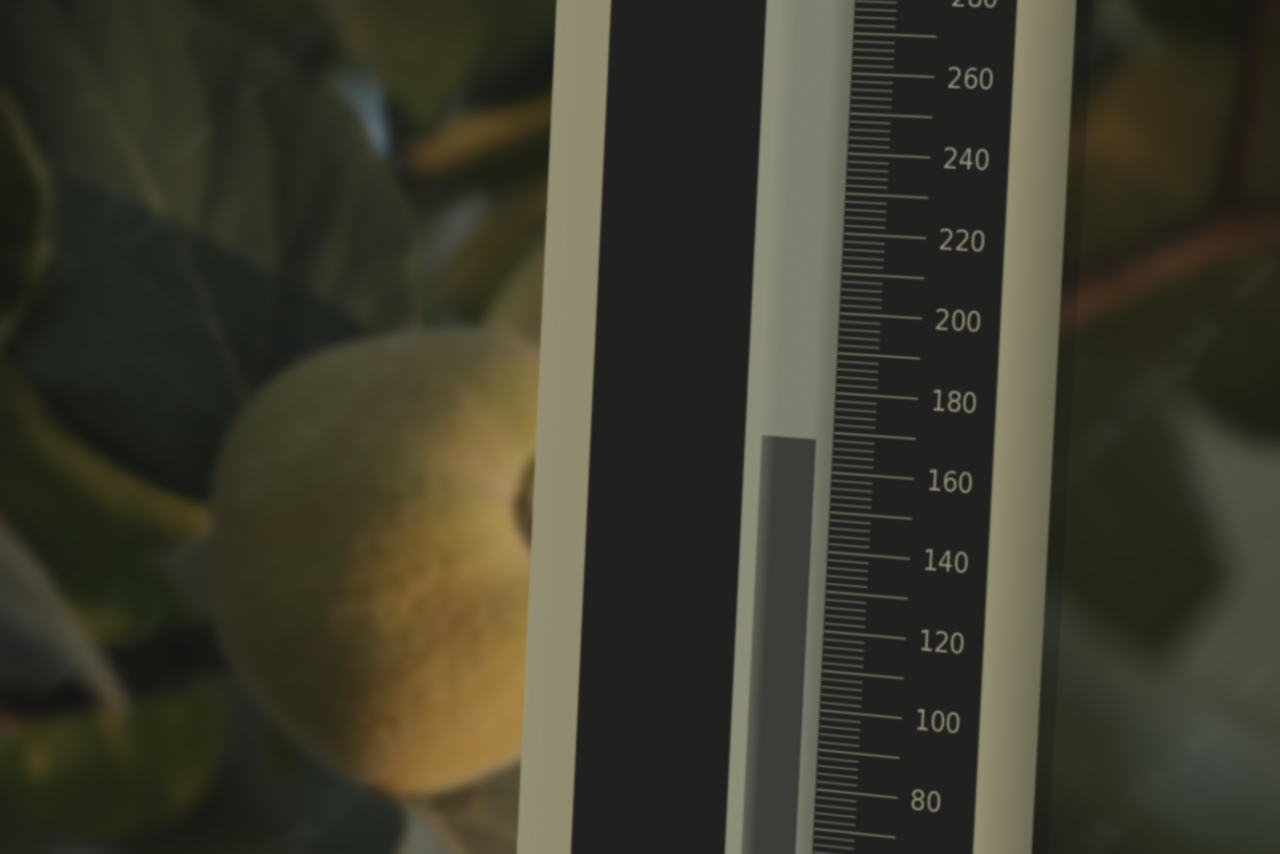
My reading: 168mmHg
